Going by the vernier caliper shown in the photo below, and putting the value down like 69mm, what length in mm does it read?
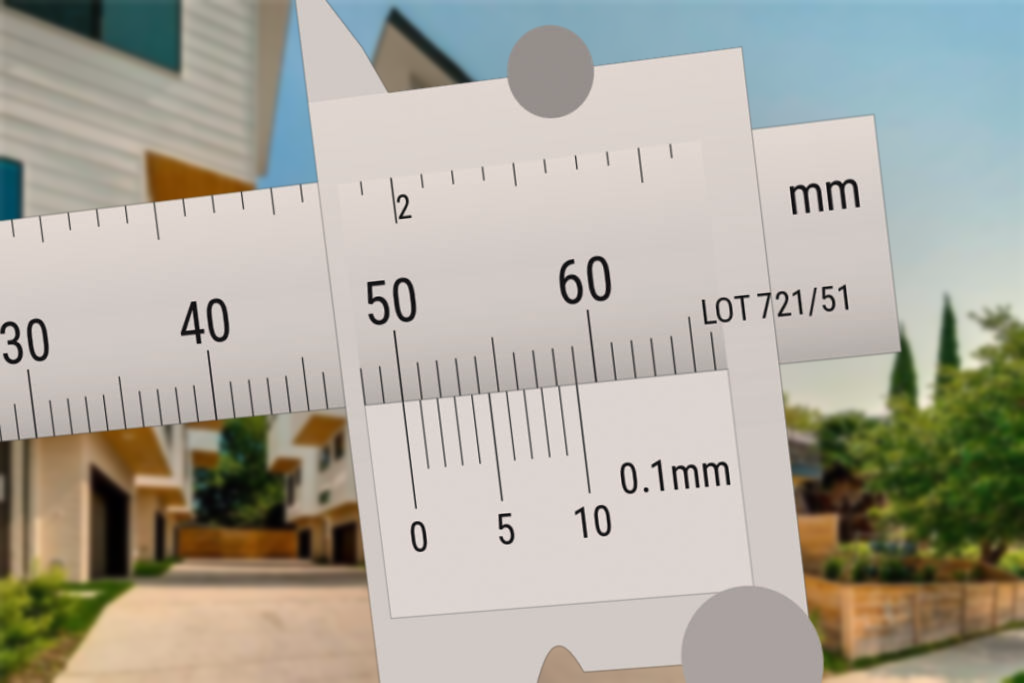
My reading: 50.0mm
